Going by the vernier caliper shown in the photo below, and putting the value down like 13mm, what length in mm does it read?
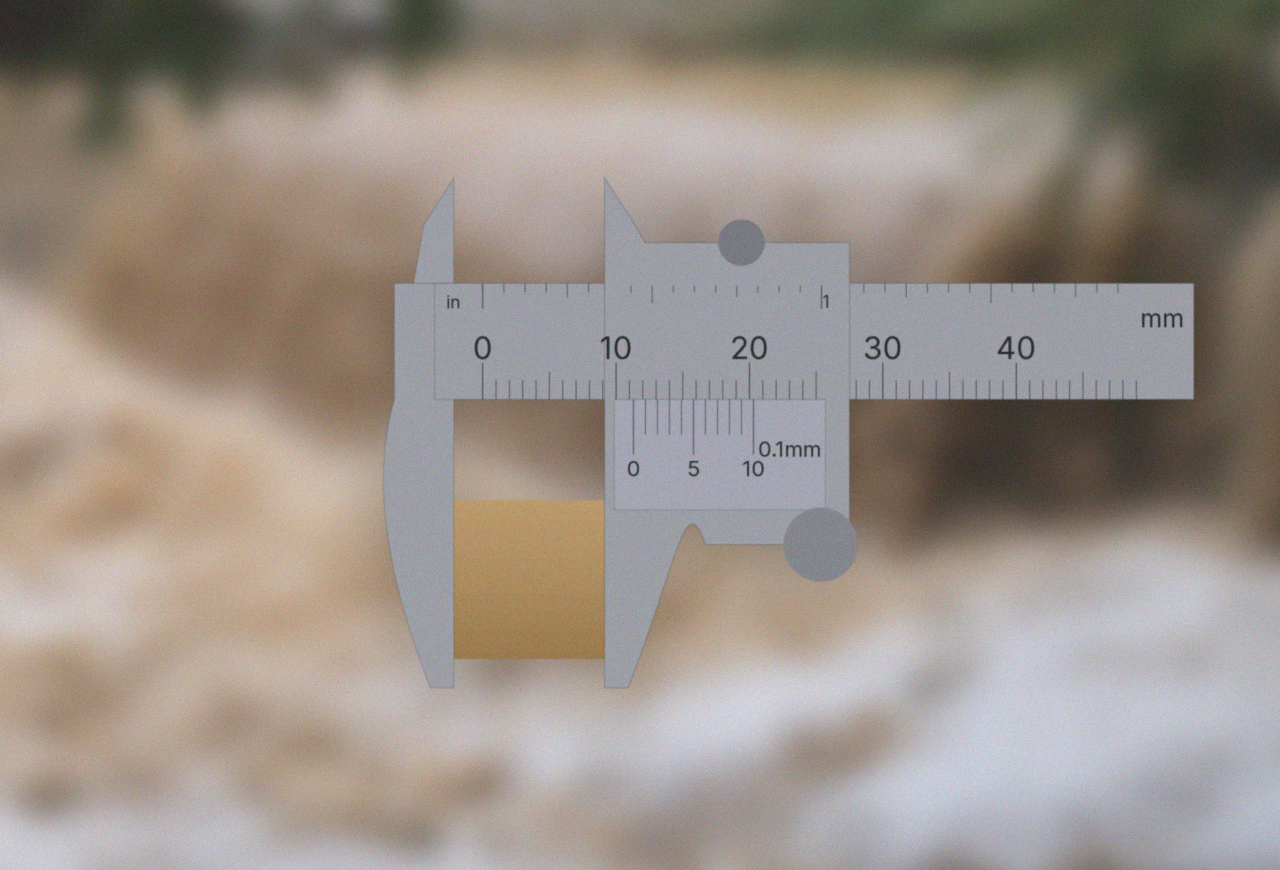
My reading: 11.3mm
